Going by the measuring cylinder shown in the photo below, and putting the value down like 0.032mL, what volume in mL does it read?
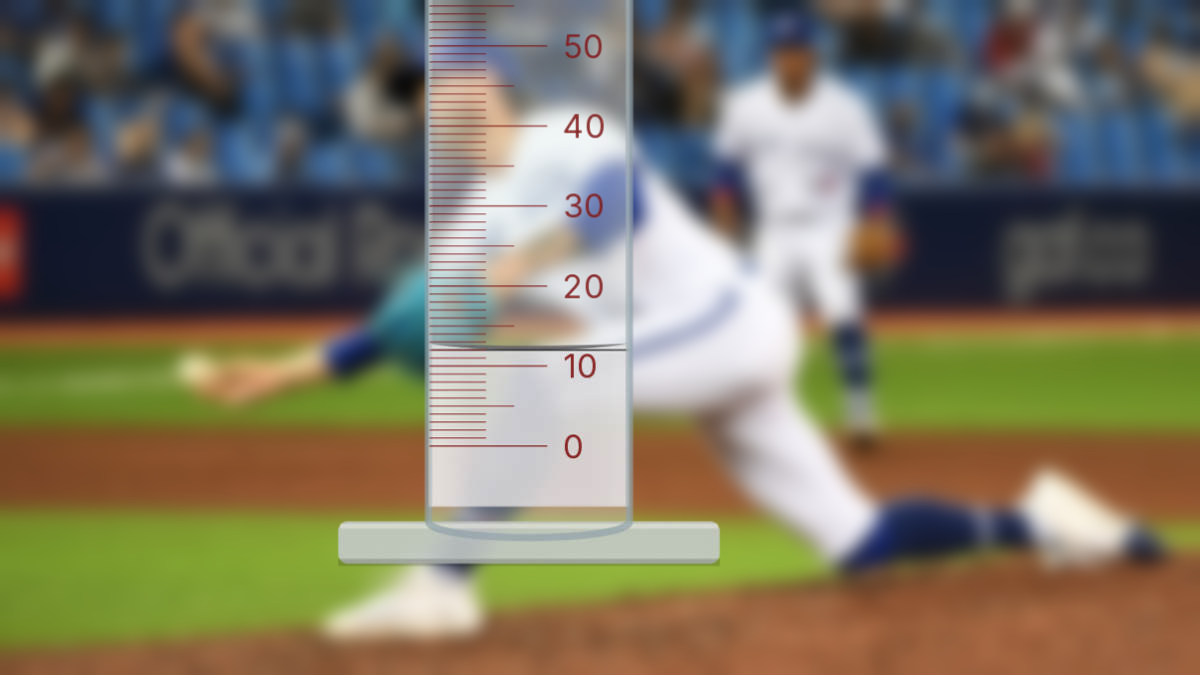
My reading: 12mL
